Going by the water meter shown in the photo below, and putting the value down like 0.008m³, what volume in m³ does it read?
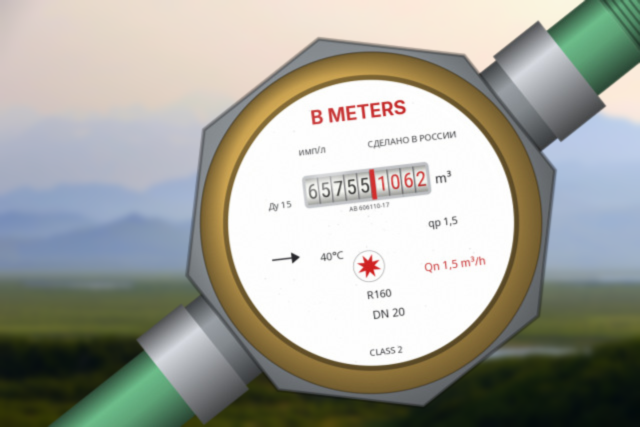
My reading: 65755.1062m³
